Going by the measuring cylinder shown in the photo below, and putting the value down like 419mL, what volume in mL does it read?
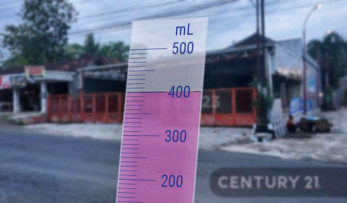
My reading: 400mL
